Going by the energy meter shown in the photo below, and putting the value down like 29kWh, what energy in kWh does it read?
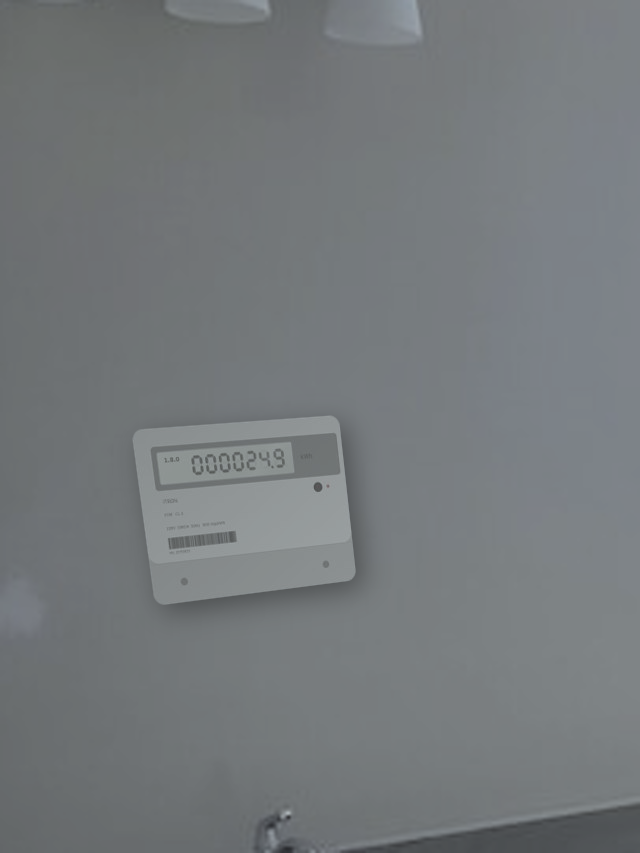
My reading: 24.9kWh
